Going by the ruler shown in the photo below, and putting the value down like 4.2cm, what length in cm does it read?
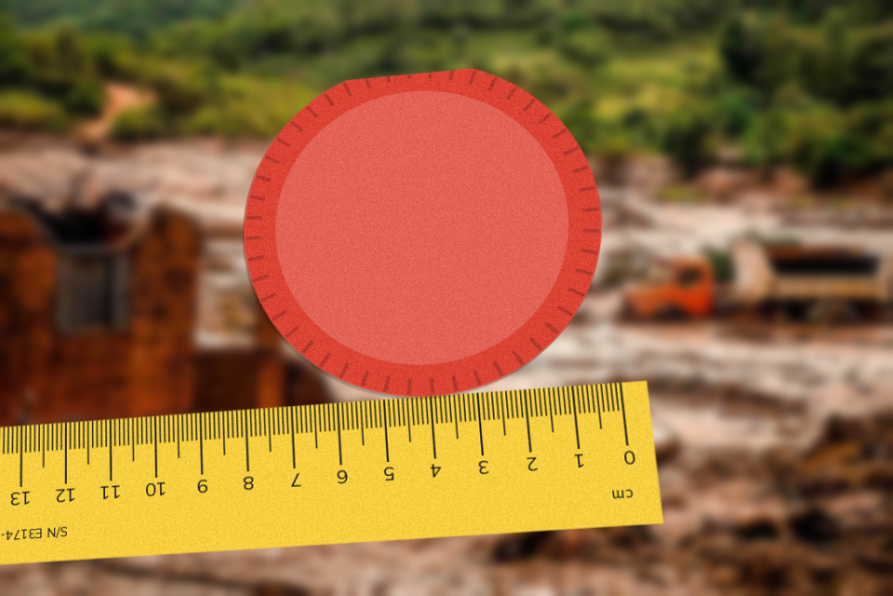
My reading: 7.9cm
